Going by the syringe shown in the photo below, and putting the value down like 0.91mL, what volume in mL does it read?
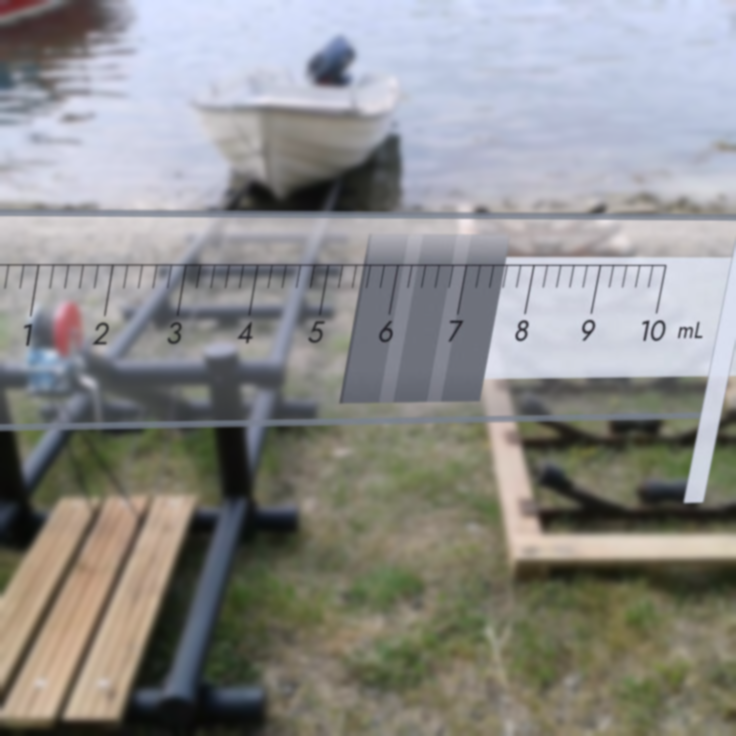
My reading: 5.5mL
